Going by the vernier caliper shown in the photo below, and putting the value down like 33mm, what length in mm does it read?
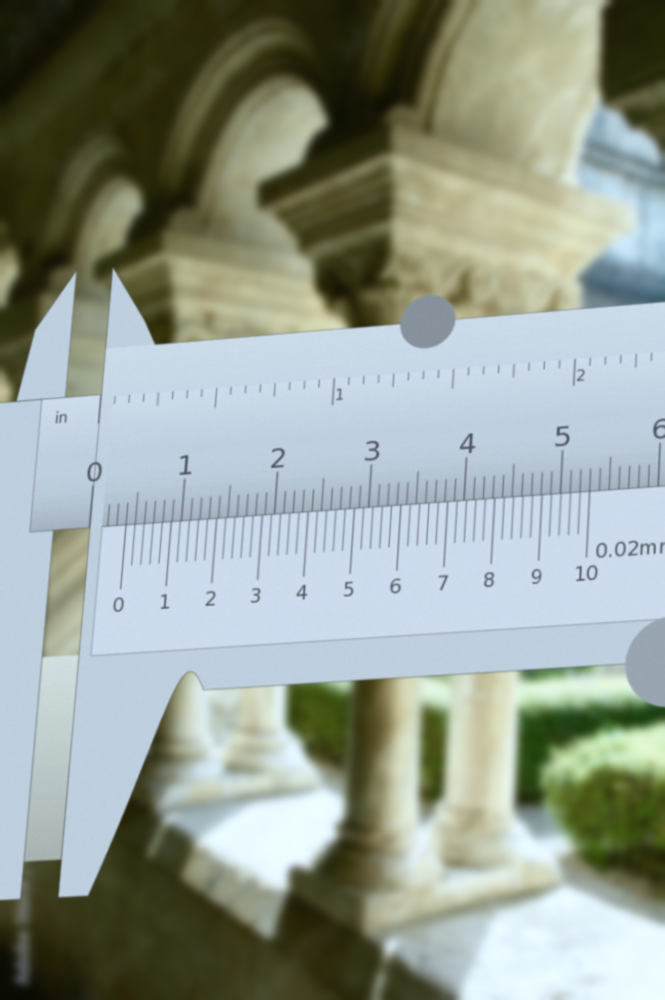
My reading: 4.0mm
